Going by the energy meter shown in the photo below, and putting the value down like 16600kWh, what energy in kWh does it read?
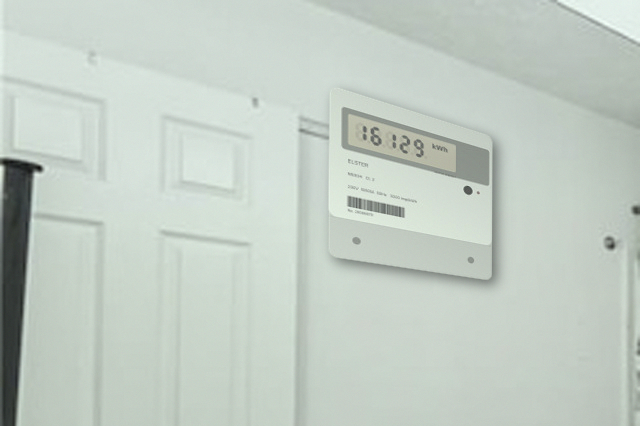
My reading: 16129kWh
